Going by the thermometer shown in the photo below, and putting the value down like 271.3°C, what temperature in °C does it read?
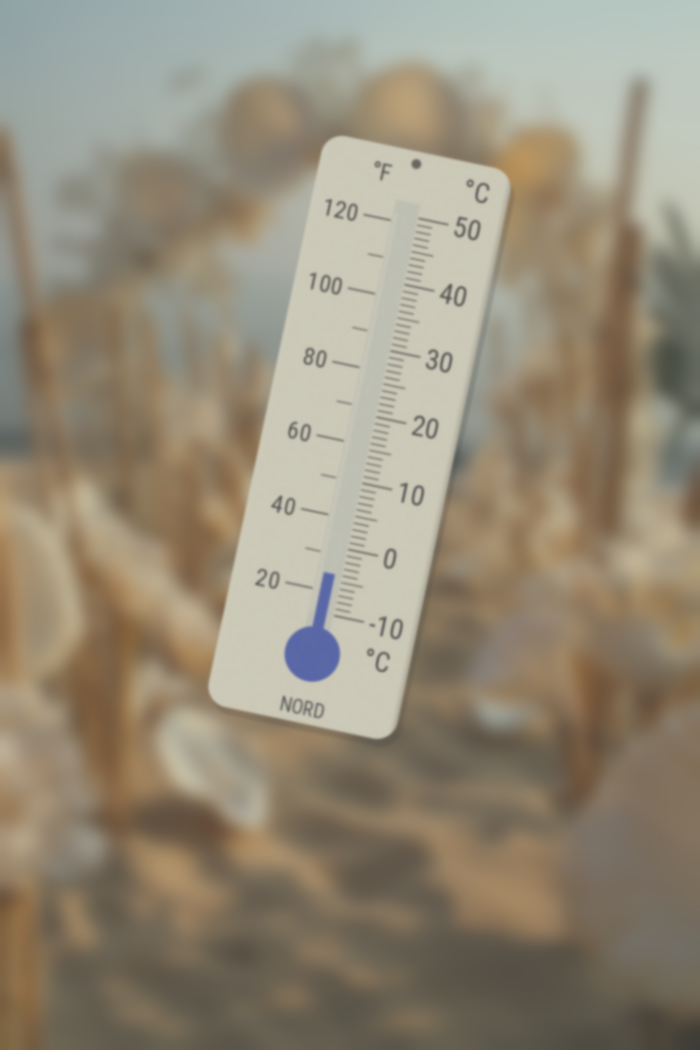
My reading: -4°C
